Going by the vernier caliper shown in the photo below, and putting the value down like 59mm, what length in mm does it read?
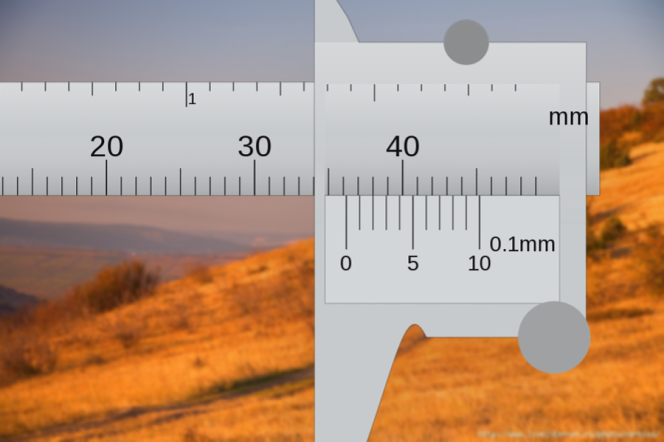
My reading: 36.2mm
